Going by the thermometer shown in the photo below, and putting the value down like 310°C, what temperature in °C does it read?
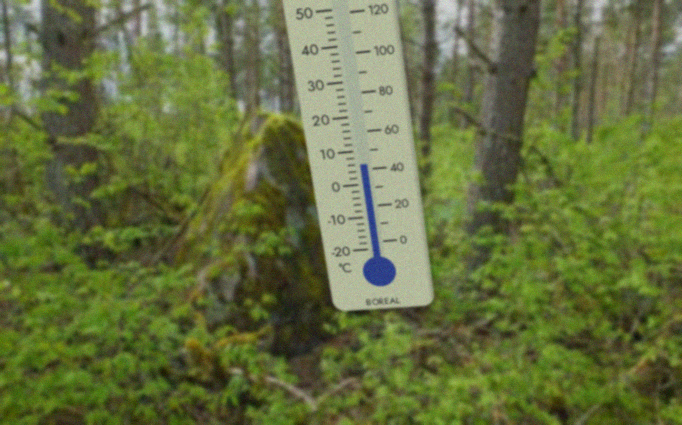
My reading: 6°C
